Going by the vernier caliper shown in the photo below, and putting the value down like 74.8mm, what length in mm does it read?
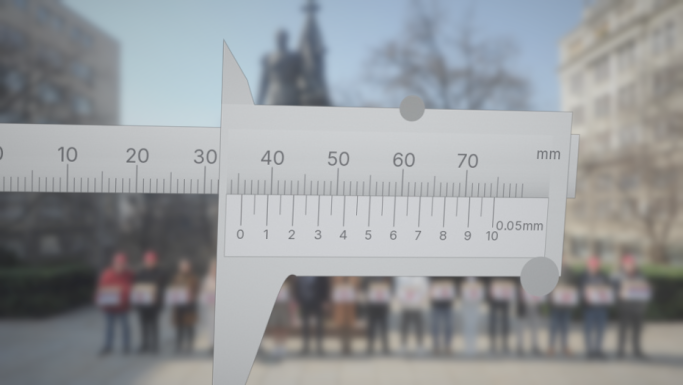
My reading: 35.6mm
